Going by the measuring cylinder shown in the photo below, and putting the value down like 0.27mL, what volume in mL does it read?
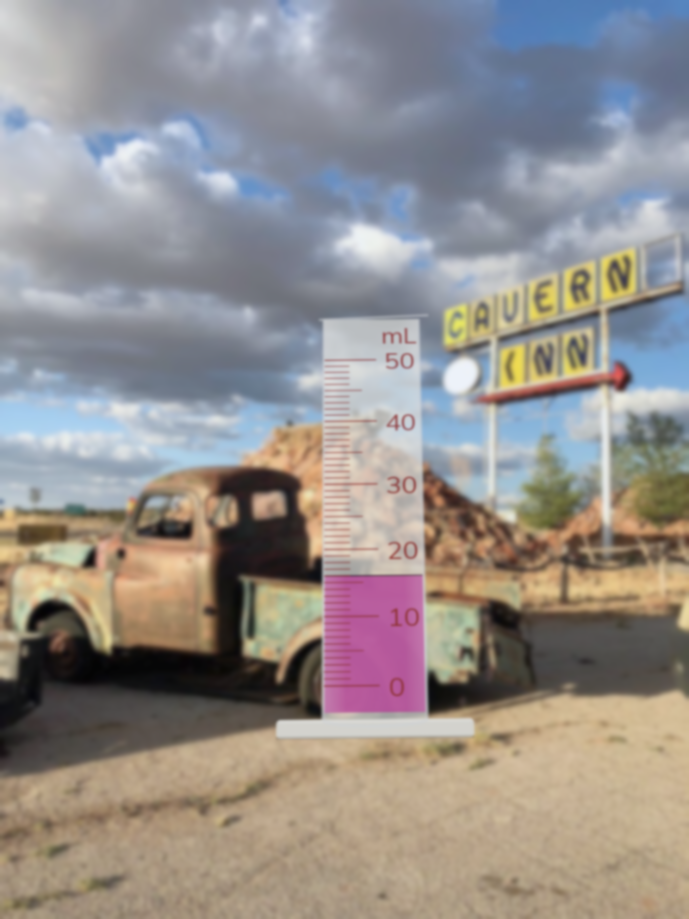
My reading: 16mL
